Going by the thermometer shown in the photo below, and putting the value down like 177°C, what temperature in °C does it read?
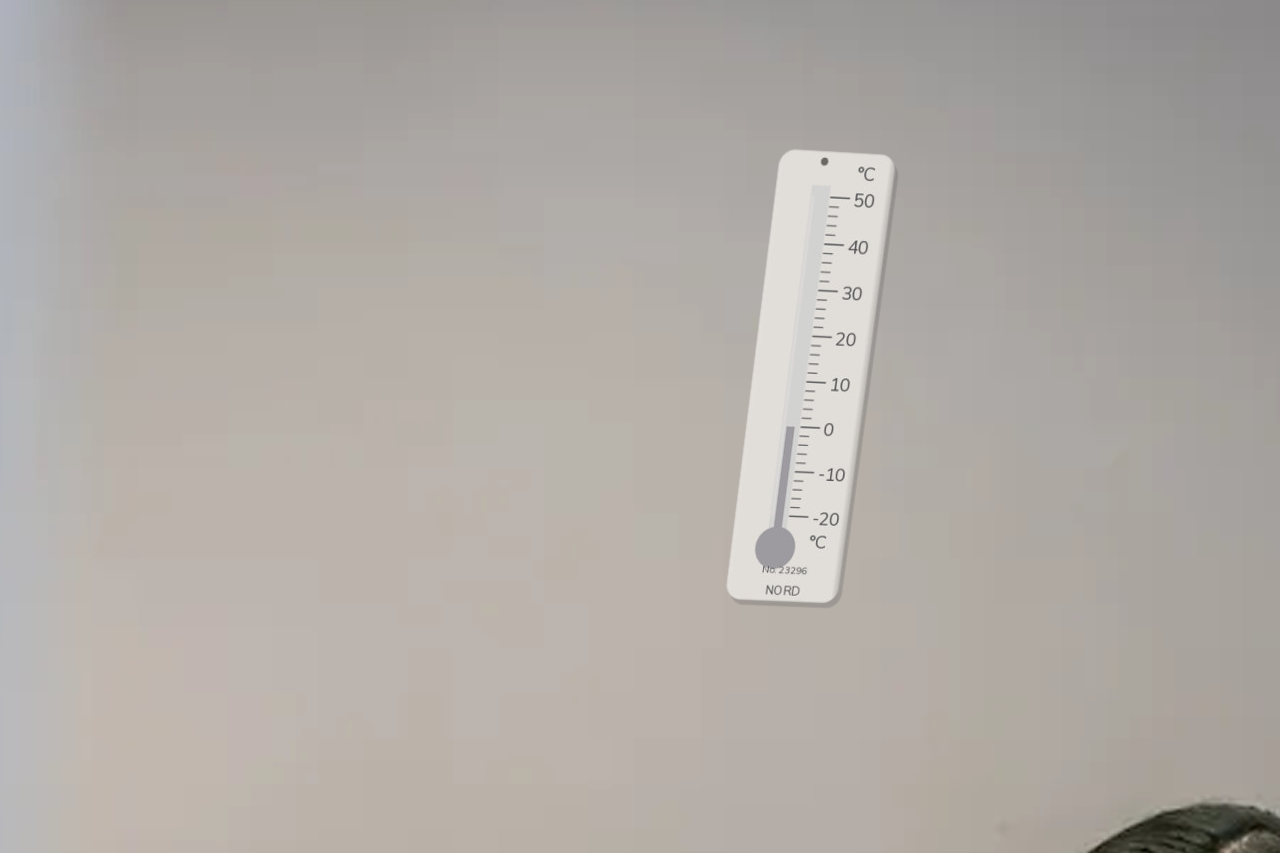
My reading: 0°C
